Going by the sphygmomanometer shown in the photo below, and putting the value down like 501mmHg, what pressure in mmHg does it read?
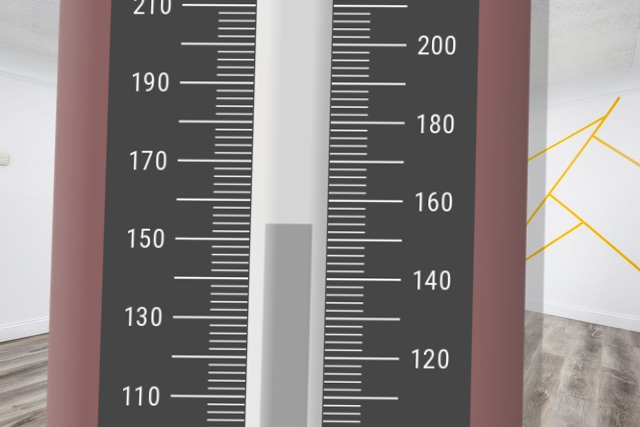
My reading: 154mmHg
